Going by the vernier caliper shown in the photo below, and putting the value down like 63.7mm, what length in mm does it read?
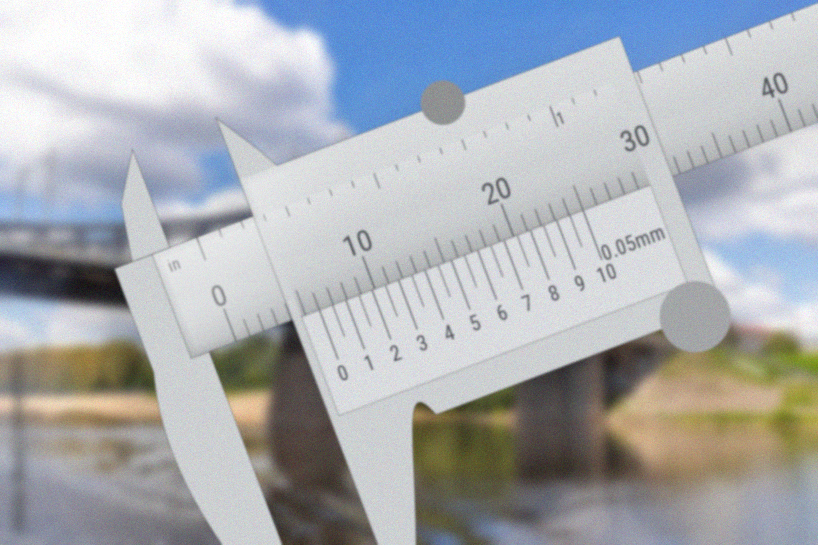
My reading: 6.0mm
